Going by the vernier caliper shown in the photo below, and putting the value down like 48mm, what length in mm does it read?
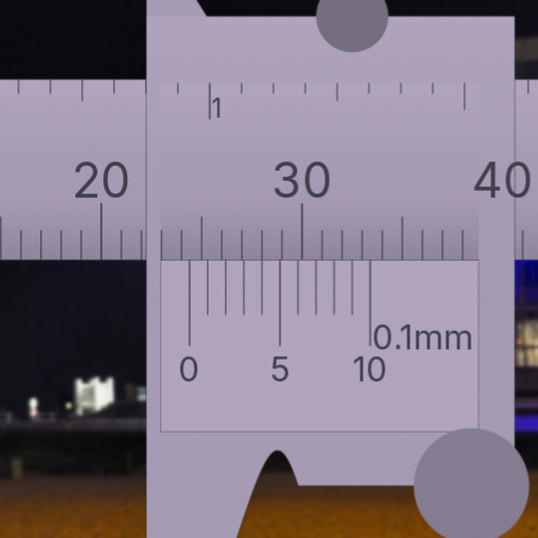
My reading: 24.4mm
